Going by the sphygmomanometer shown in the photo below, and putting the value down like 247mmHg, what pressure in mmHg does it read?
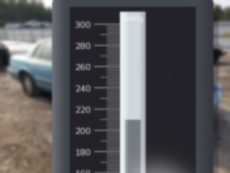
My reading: 210mmHg
